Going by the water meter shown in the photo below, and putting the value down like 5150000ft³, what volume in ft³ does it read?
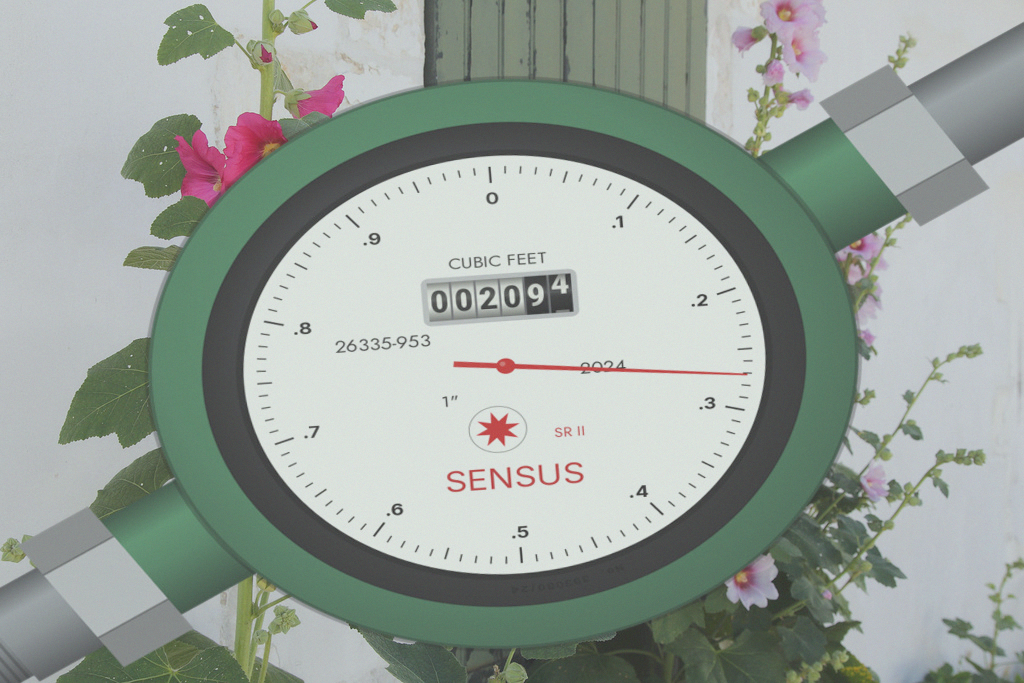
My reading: 2094.27ft³
